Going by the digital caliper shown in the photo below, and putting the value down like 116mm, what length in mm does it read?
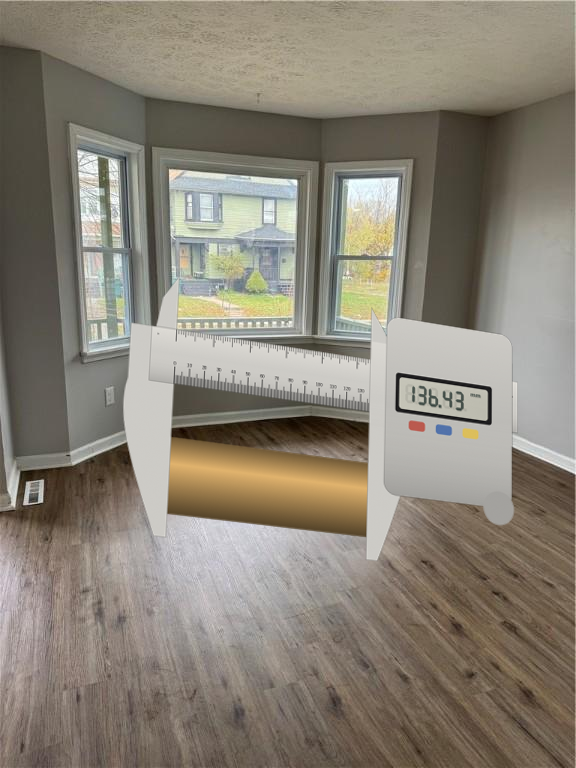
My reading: 136.43mm
